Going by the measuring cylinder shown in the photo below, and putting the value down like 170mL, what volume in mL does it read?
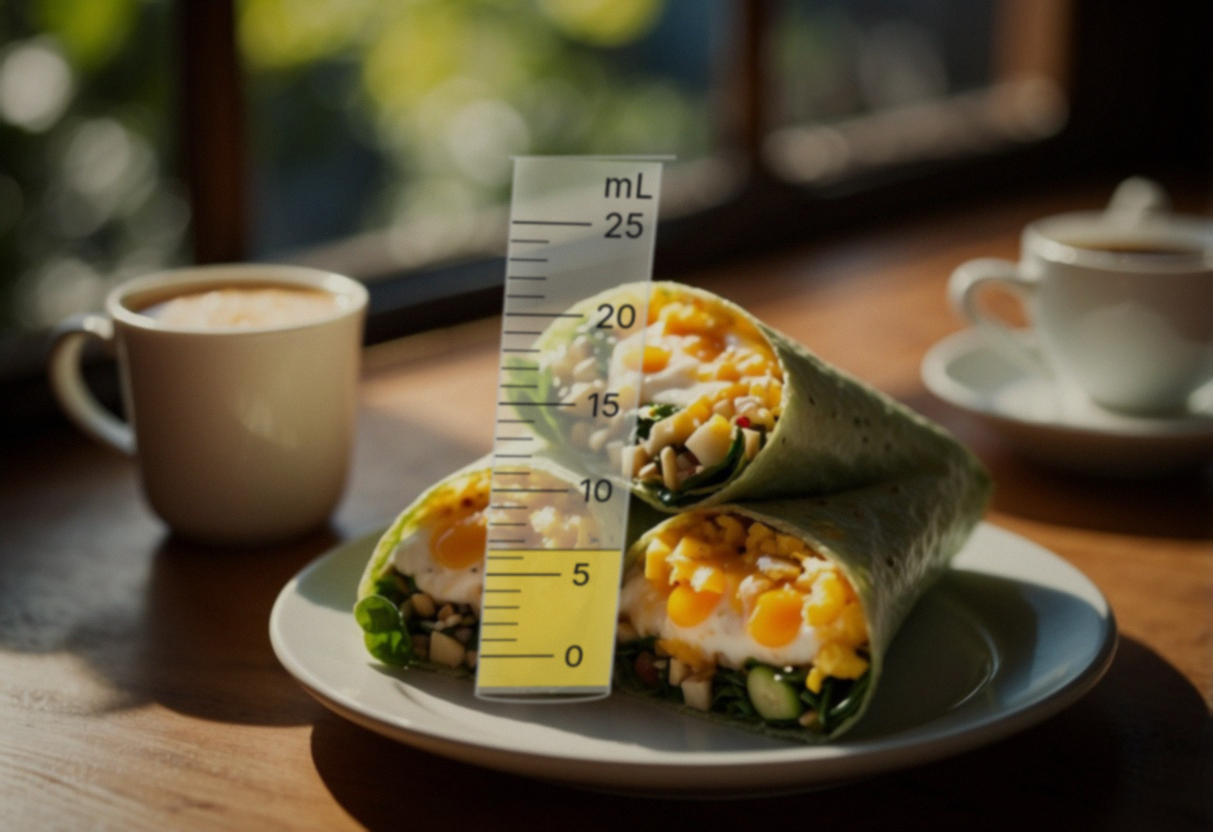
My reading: 6.5mL
